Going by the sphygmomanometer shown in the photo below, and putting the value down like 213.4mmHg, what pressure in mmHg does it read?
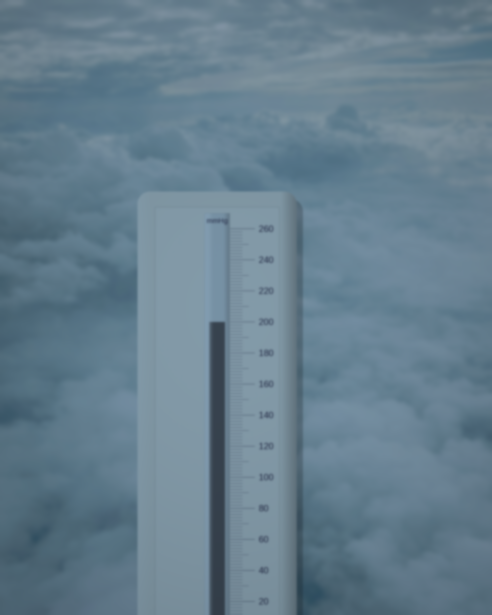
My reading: 200mmHg
